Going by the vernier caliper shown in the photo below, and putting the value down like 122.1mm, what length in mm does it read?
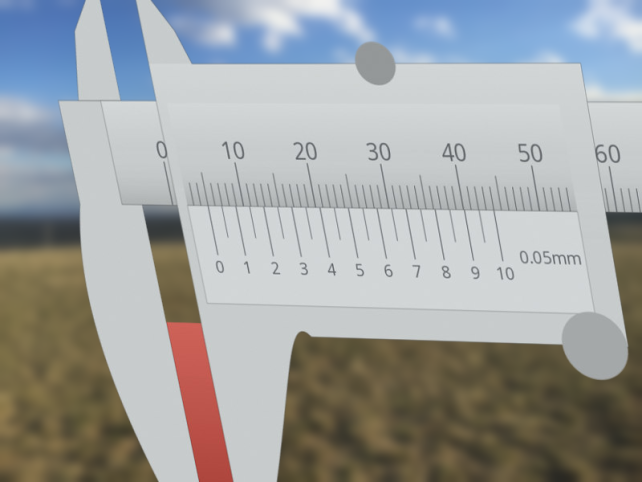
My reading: 5.0mm
